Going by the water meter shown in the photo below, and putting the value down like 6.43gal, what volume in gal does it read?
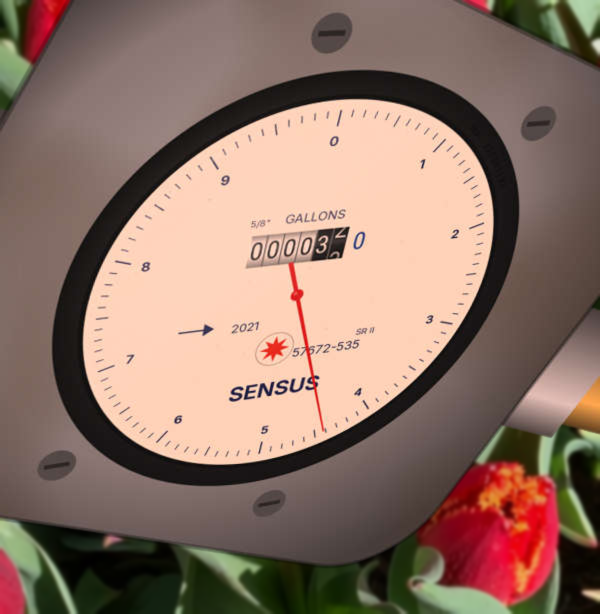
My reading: 324.4gal
